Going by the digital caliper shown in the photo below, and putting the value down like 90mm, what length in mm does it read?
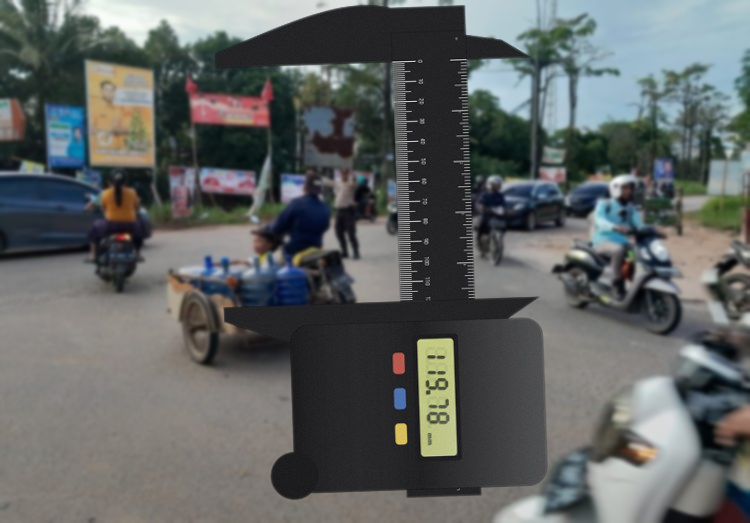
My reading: 119.78mm
